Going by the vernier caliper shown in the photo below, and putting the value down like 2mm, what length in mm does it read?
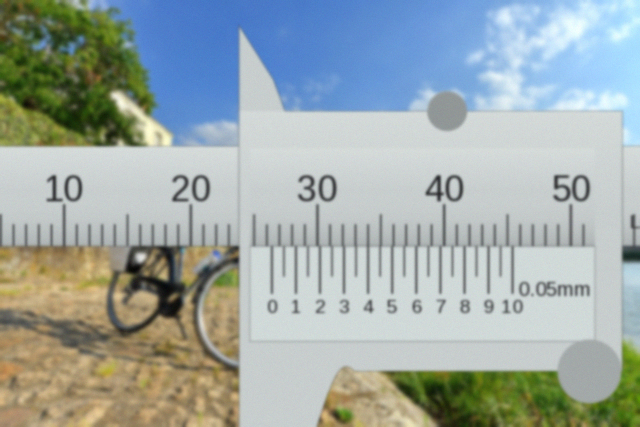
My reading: 26.4mm
